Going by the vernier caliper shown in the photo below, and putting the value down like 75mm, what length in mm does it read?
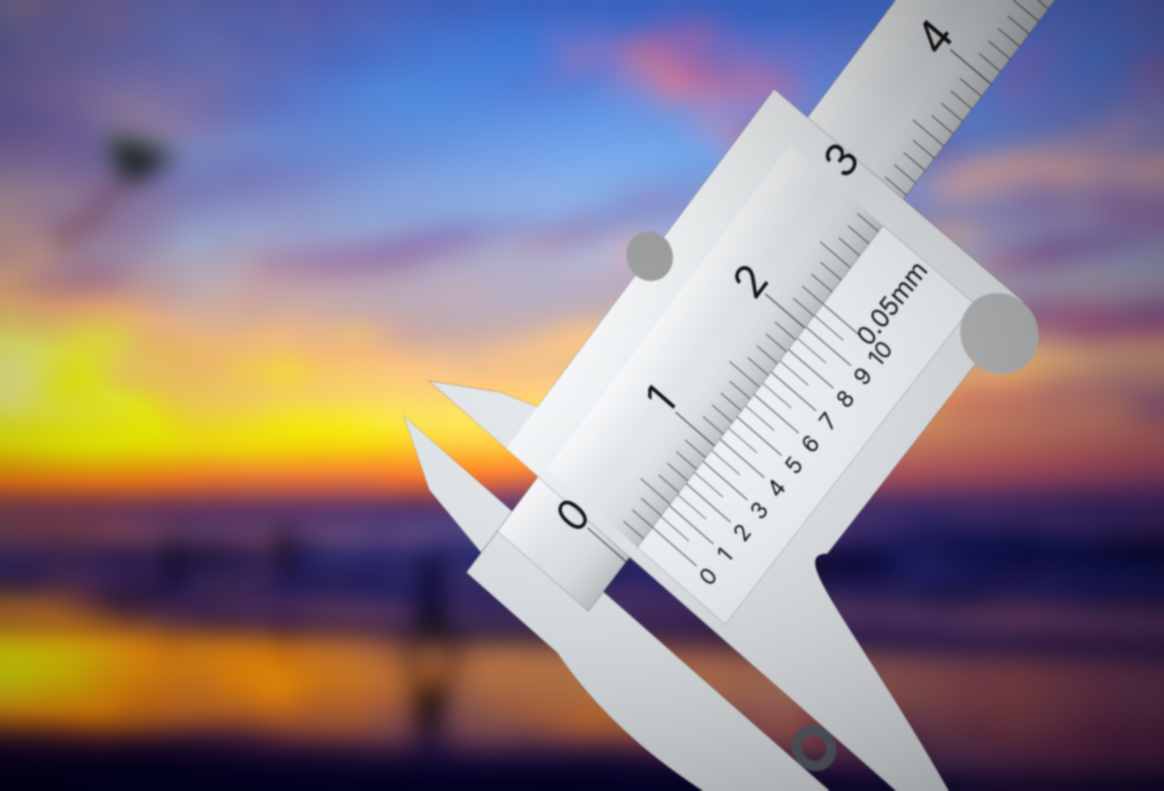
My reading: 3.0mm
